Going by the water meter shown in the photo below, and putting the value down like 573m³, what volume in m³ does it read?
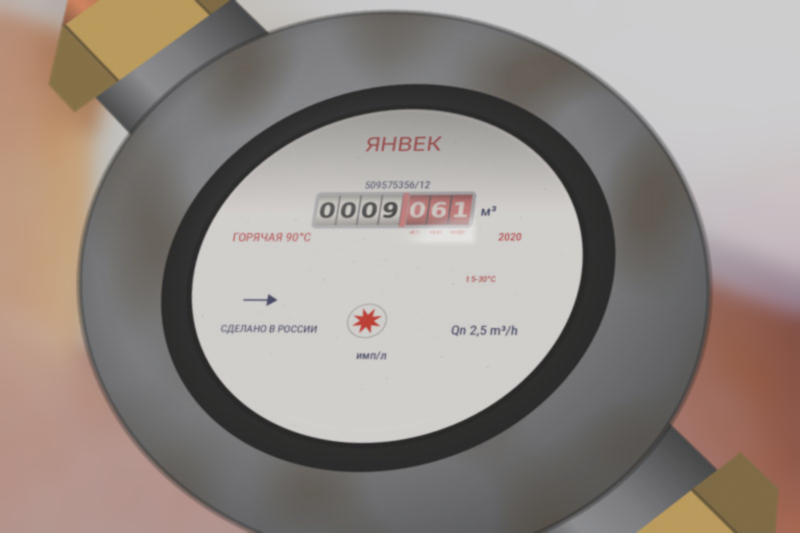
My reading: 9.061m³
